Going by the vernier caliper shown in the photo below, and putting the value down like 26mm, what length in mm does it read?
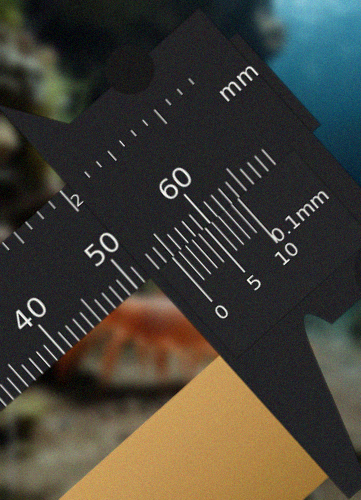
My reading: 54.8mm
